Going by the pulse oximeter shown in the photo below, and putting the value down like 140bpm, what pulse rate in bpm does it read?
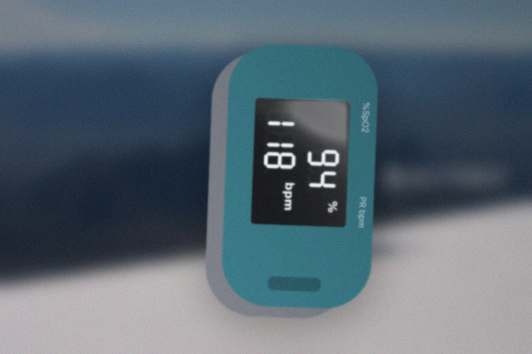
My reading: 118bpm
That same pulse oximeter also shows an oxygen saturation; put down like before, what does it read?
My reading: 94%
